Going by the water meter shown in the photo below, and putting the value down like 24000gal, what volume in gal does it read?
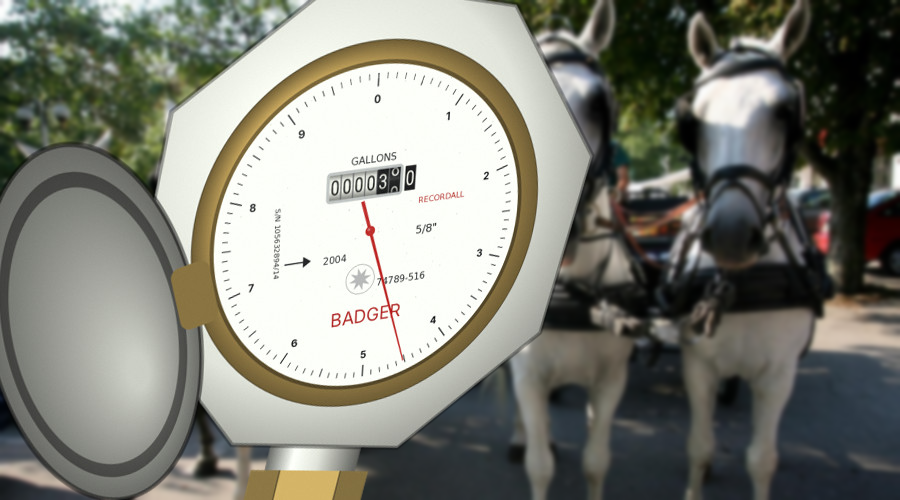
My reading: 384.5gal
